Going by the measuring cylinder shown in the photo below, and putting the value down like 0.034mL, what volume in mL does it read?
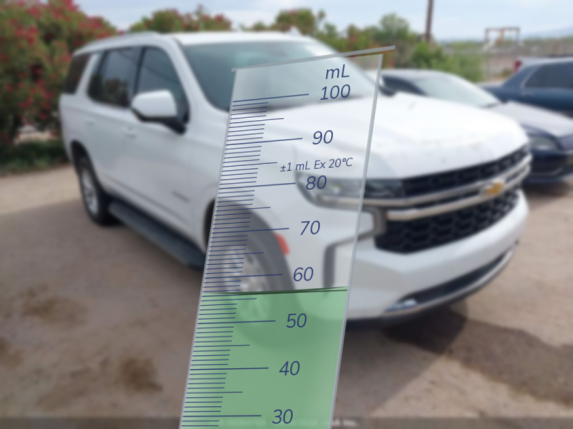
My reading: 56mL
